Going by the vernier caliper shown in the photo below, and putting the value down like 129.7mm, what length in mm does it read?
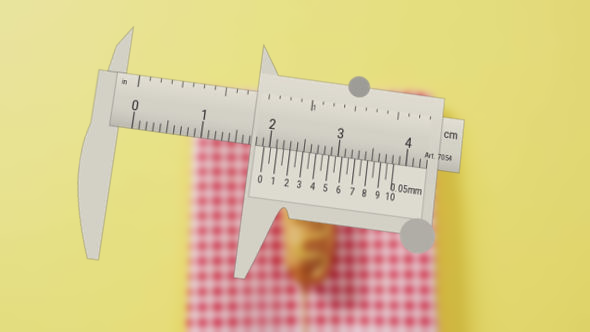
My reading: 19.2mm
